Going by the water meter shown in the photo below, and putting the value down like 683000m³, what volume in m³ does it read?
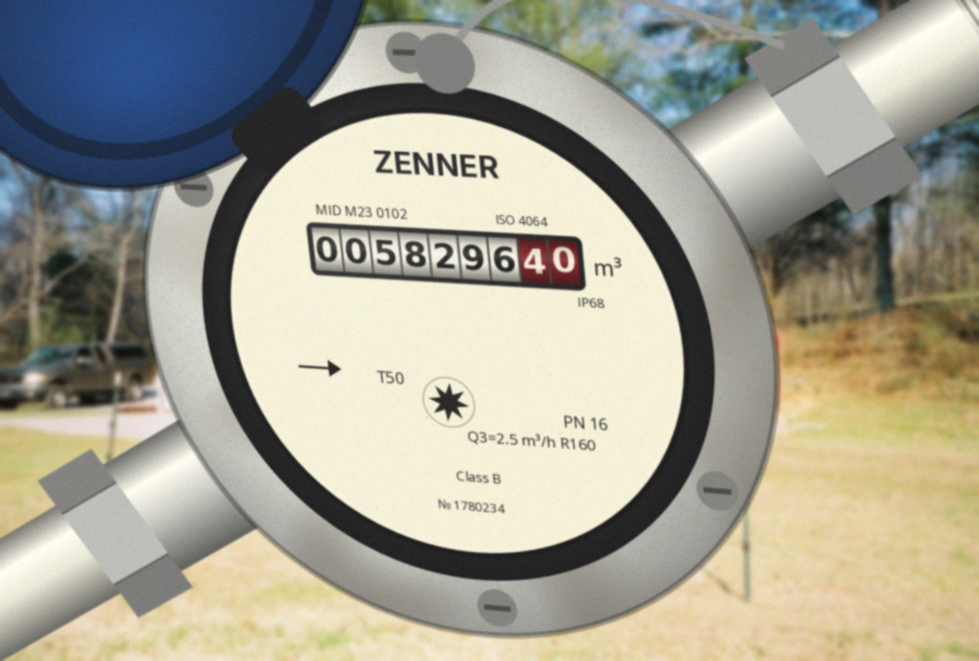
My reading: 58296.40m³
